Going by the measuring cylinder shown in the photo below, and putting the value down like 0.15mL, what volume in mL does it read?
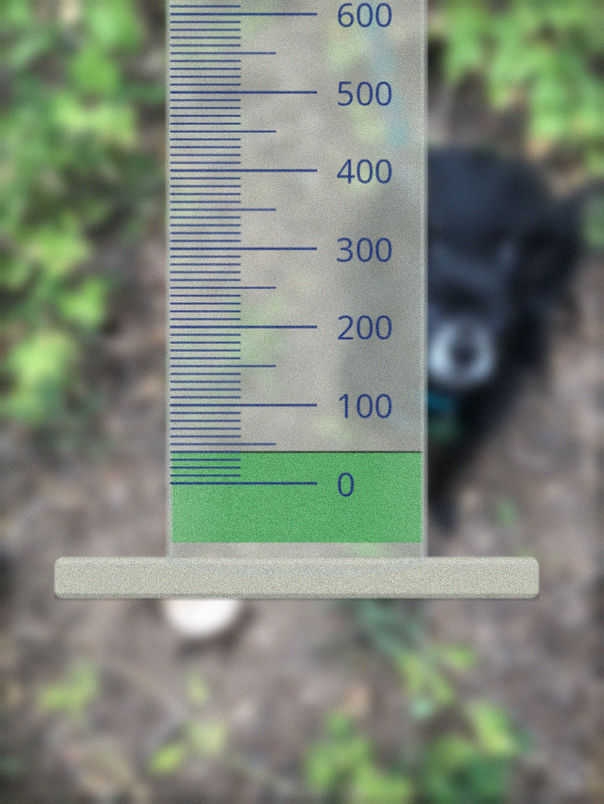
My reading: 40mL
